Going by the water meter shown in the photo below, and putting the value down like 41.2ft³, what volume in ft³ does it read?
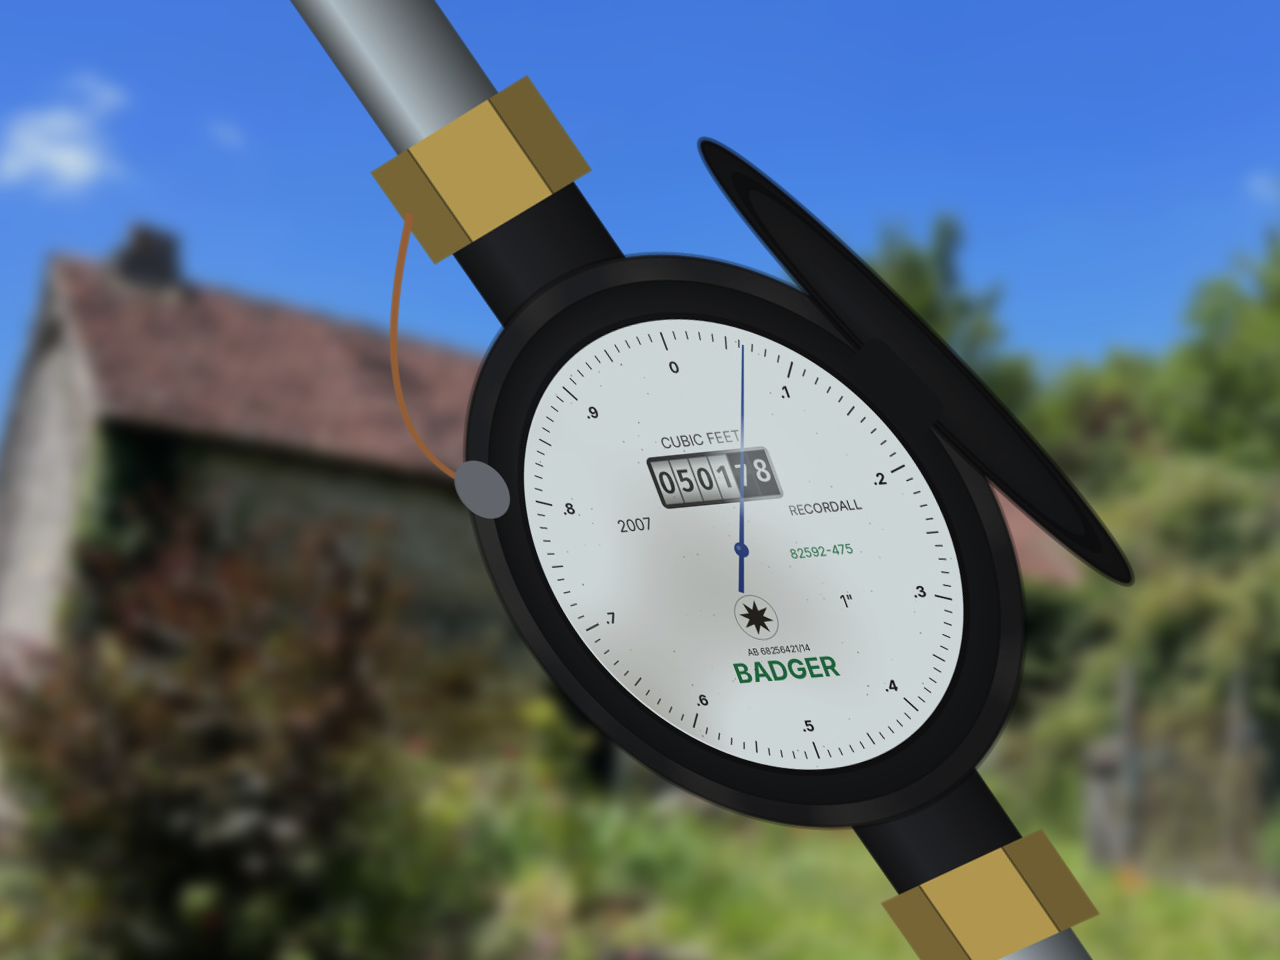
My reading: 50178.06ft³
